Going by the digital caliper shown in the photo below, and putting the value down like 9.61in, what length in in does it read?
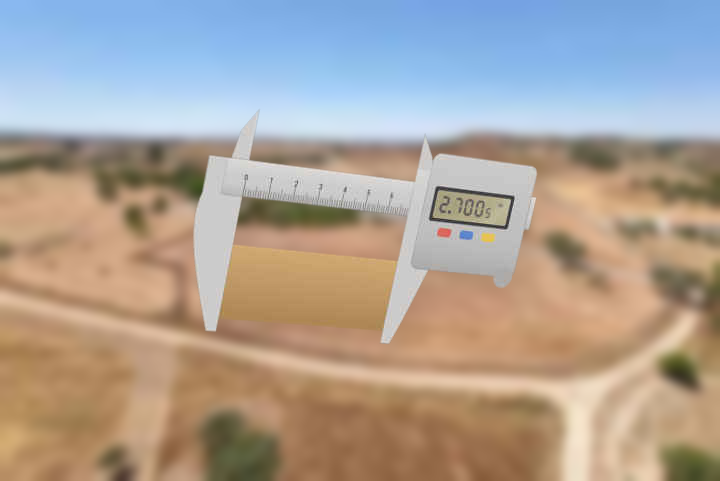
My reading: 2.7005in
